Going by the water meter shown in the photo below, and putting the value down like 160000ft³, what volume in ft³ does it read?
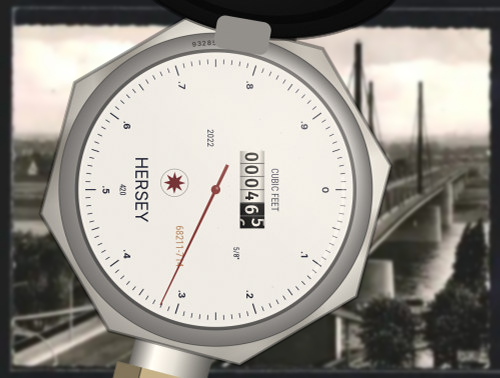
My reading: 465.32ft³
